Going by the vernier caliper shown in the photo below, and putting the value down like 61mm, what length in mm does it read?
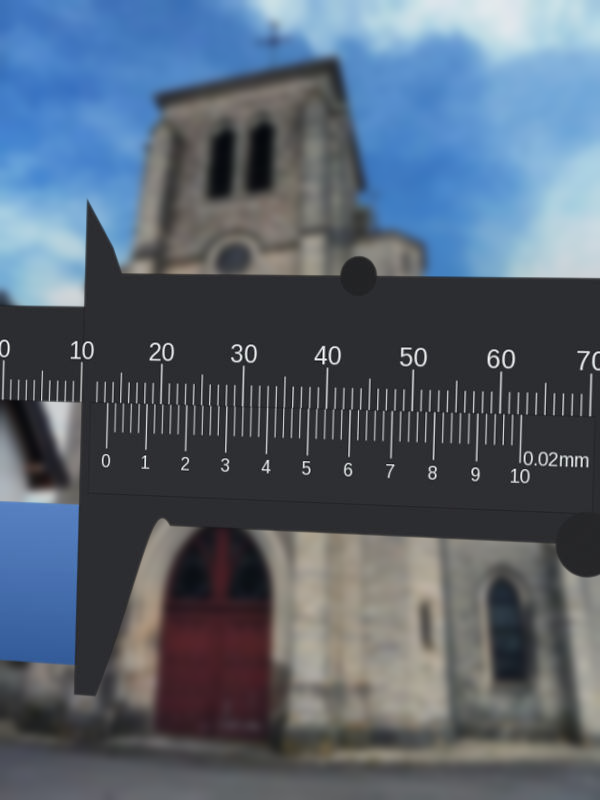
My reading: 13.4mm
